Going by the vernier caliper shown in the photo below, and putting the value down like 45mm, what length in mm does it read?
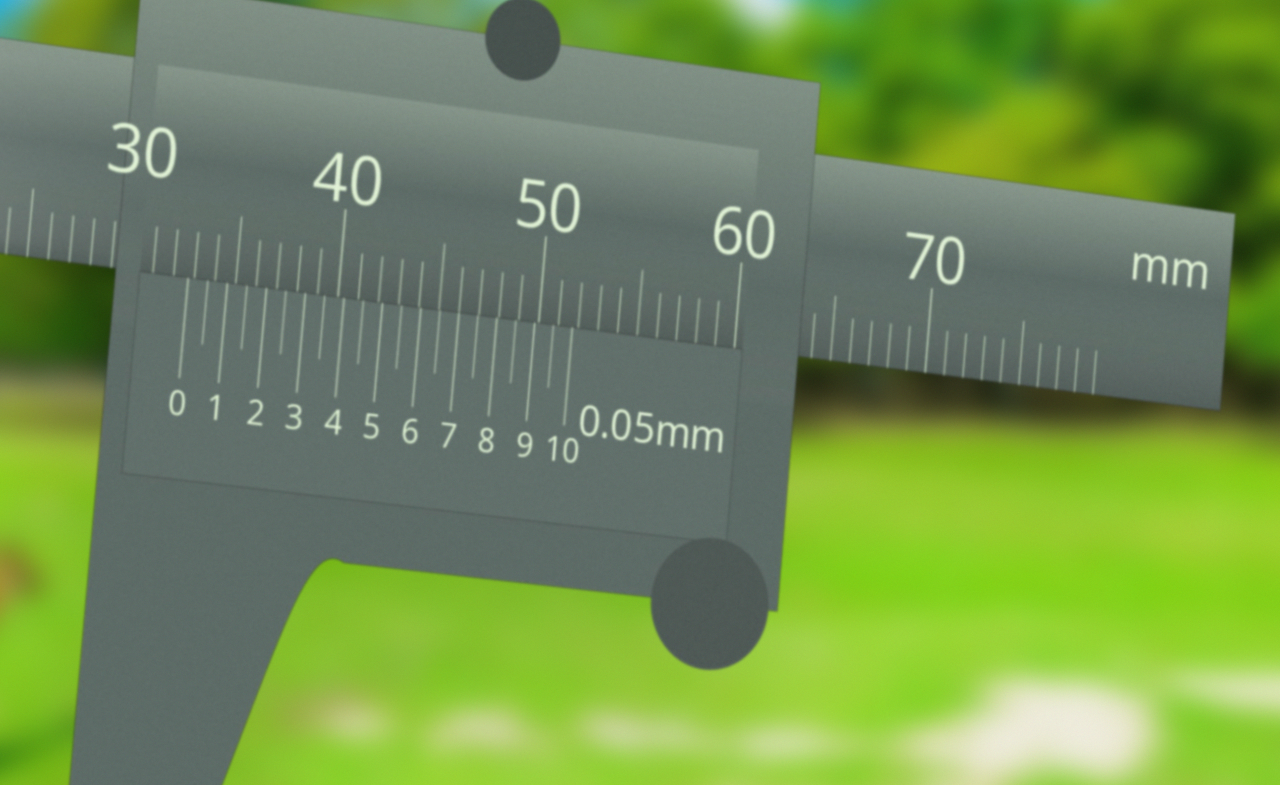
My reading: 32.7mm
